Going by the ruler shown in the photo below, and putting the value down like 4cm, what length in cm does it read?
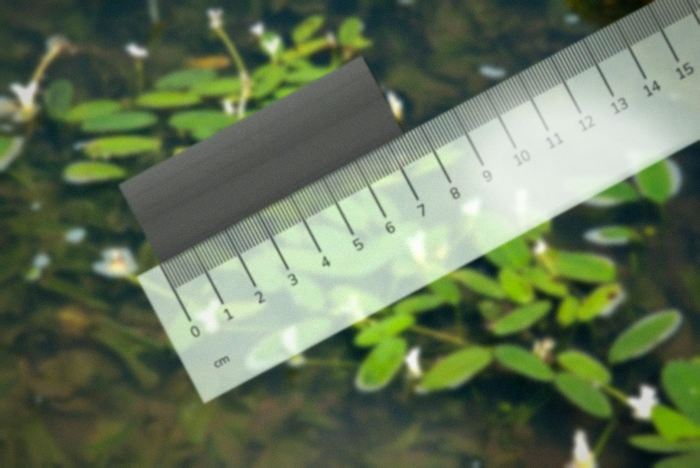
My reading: 7.5cm
